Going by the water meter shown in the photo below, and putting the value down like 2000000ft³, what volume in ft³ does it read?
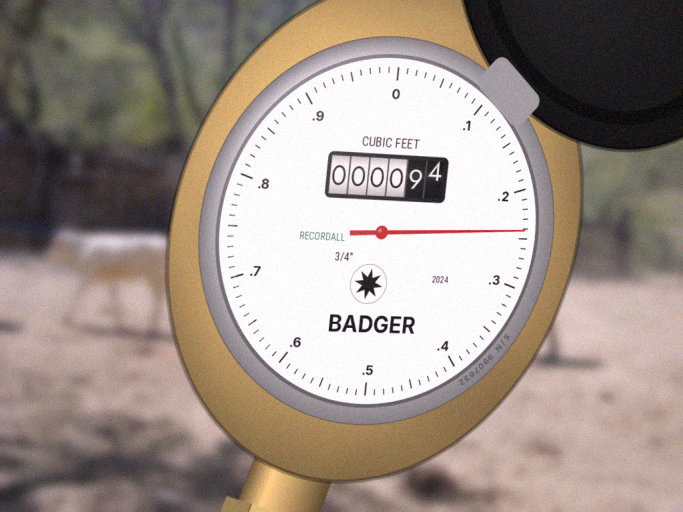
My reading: 94.24ft³
